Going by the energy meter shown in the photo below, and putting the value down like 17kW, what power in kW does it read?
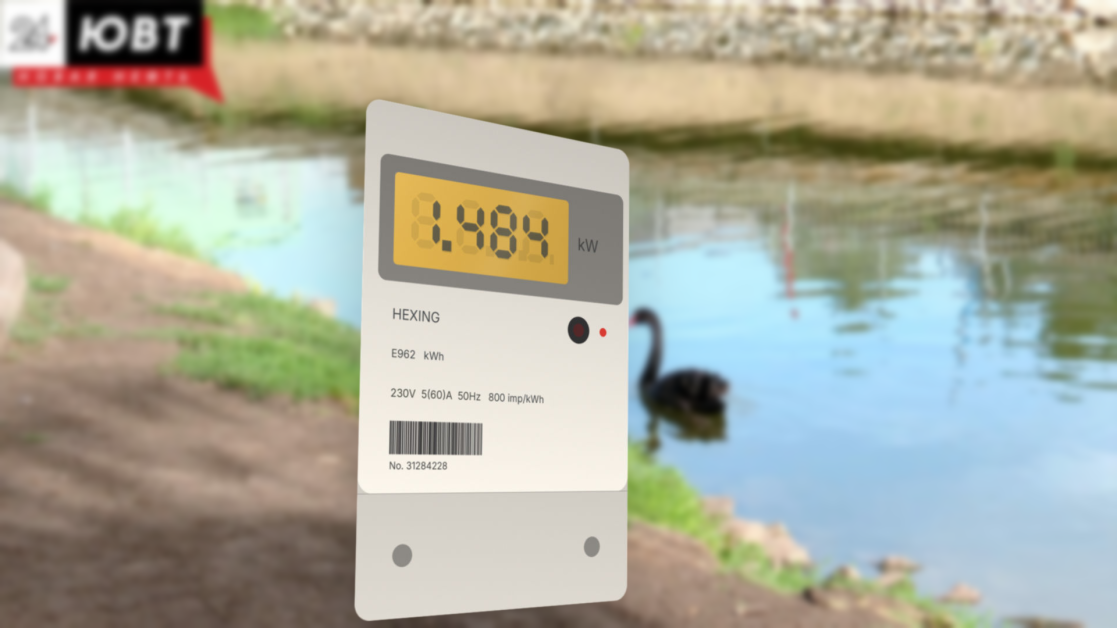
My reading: 1.484kW
